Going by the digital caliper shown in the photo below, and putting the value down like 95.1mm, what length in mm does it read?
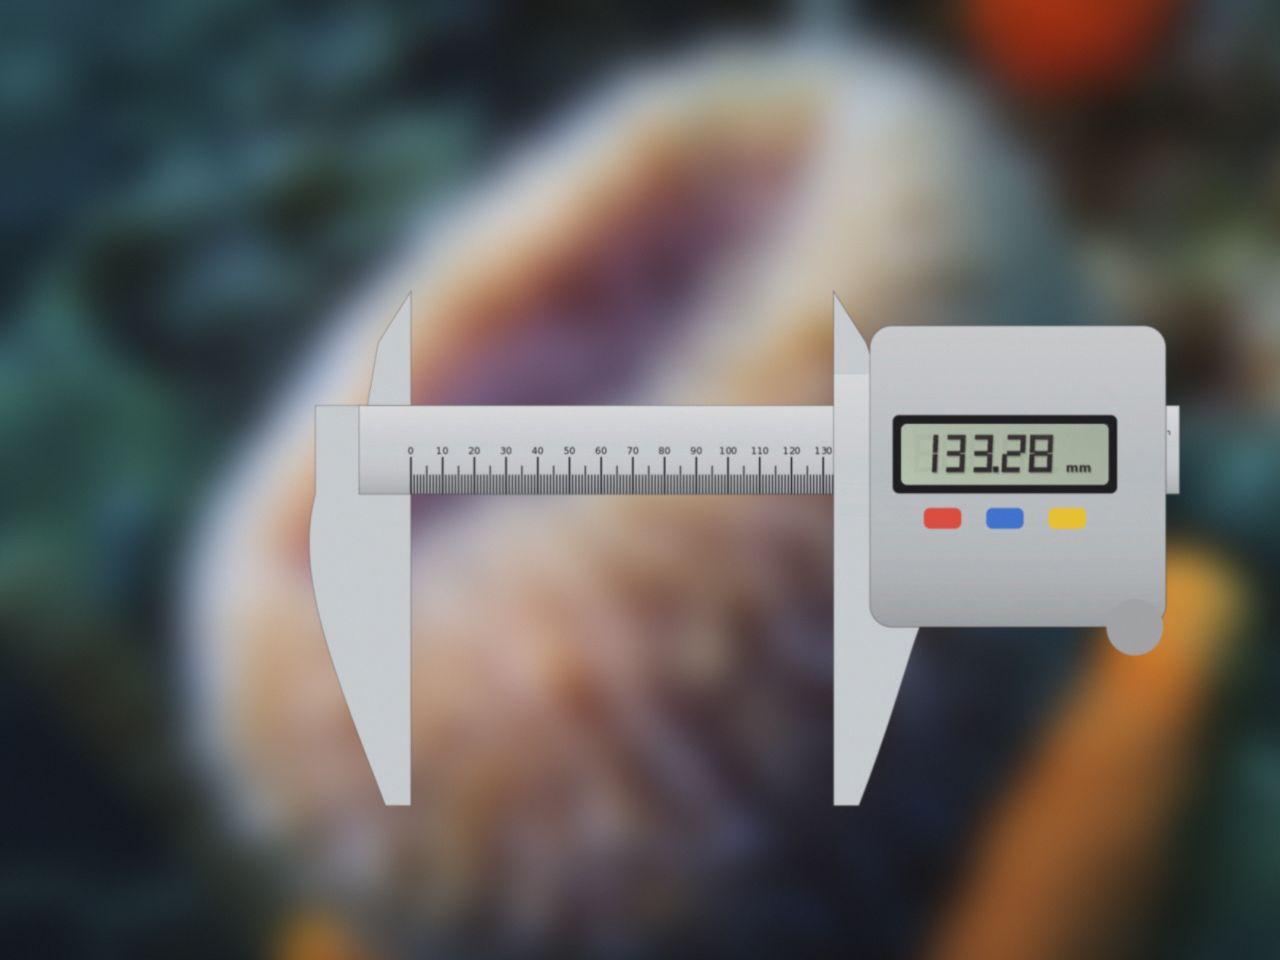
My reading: 133.28mm
